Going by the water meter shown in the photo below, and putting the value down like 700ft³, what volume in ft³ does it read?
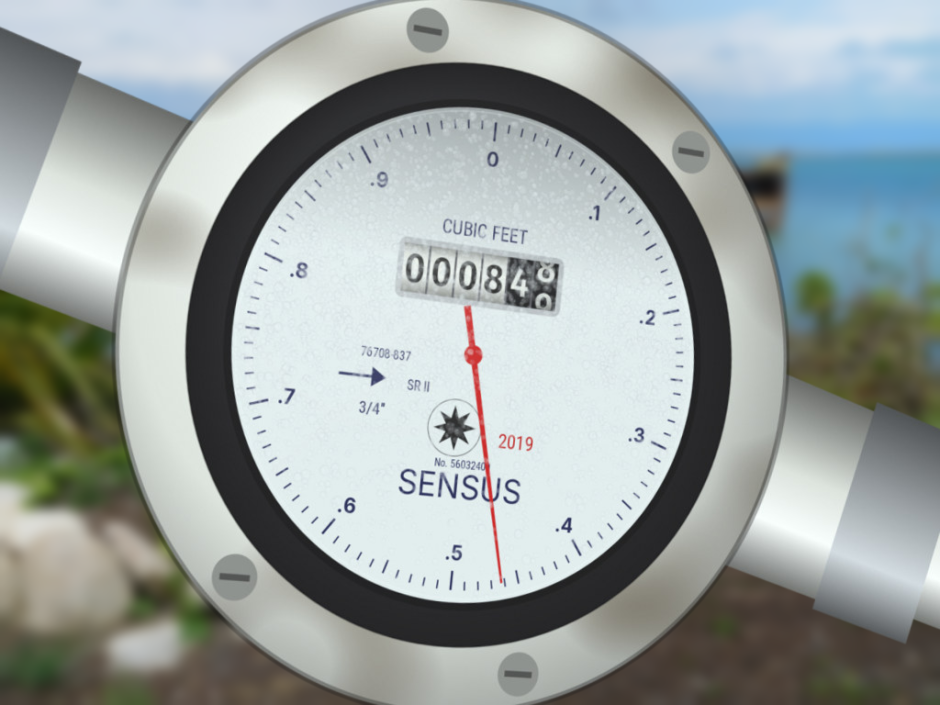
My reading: 848.46ft³
